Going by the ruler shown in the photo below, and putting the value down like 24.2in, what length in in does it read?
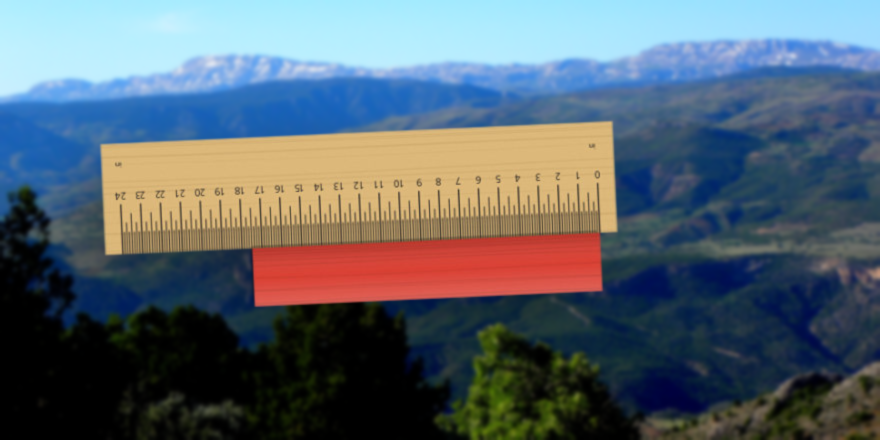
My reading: 17.5in
